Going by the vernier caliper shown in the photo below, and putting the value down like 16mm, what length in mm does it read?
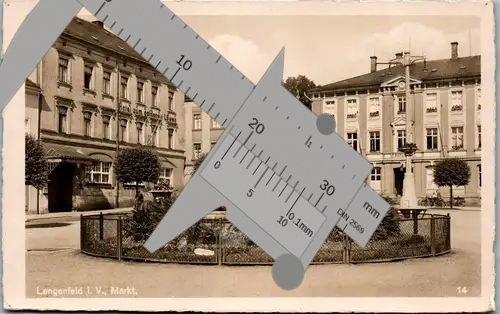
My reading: 19.0mm
